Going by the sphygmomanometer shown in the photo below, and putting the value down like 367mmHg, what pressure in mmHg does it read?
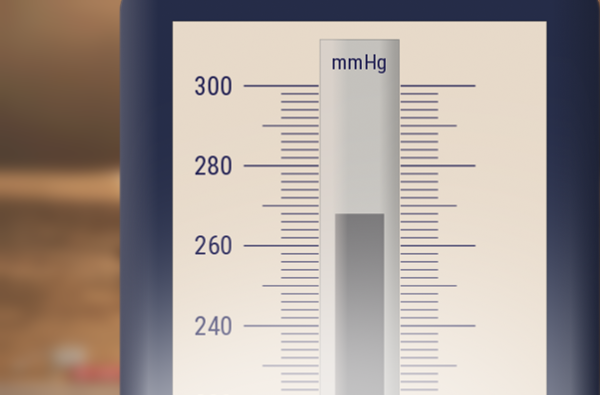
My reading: 268mmHg
